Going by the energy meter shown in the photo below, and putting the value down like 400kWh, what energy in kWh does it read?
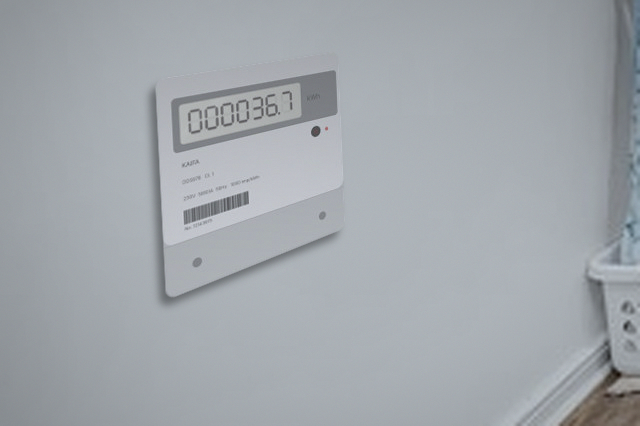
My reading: 36.7kWh
